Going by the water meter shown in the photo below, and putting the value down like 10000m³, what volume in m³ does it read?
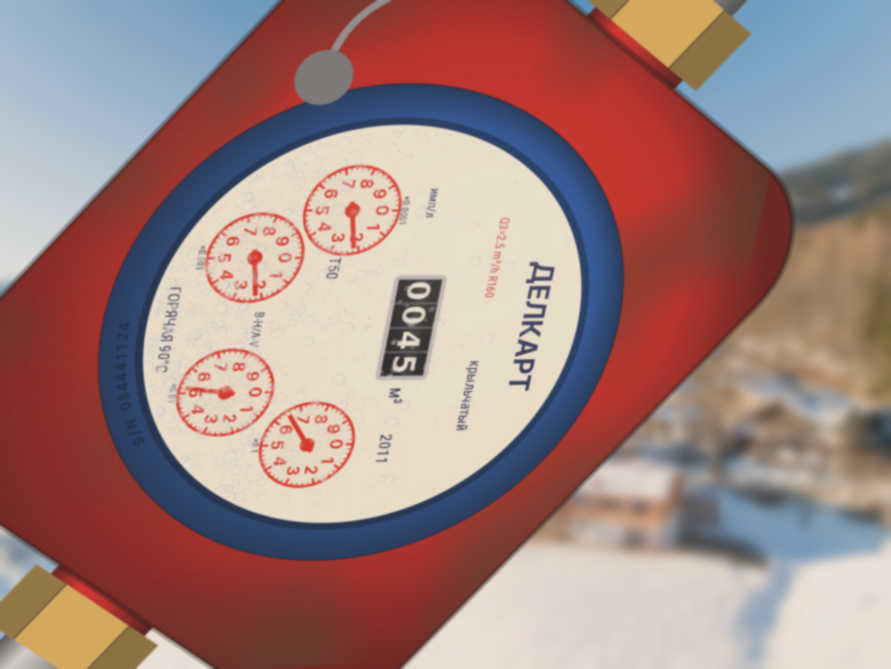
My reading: 45.6522m³
